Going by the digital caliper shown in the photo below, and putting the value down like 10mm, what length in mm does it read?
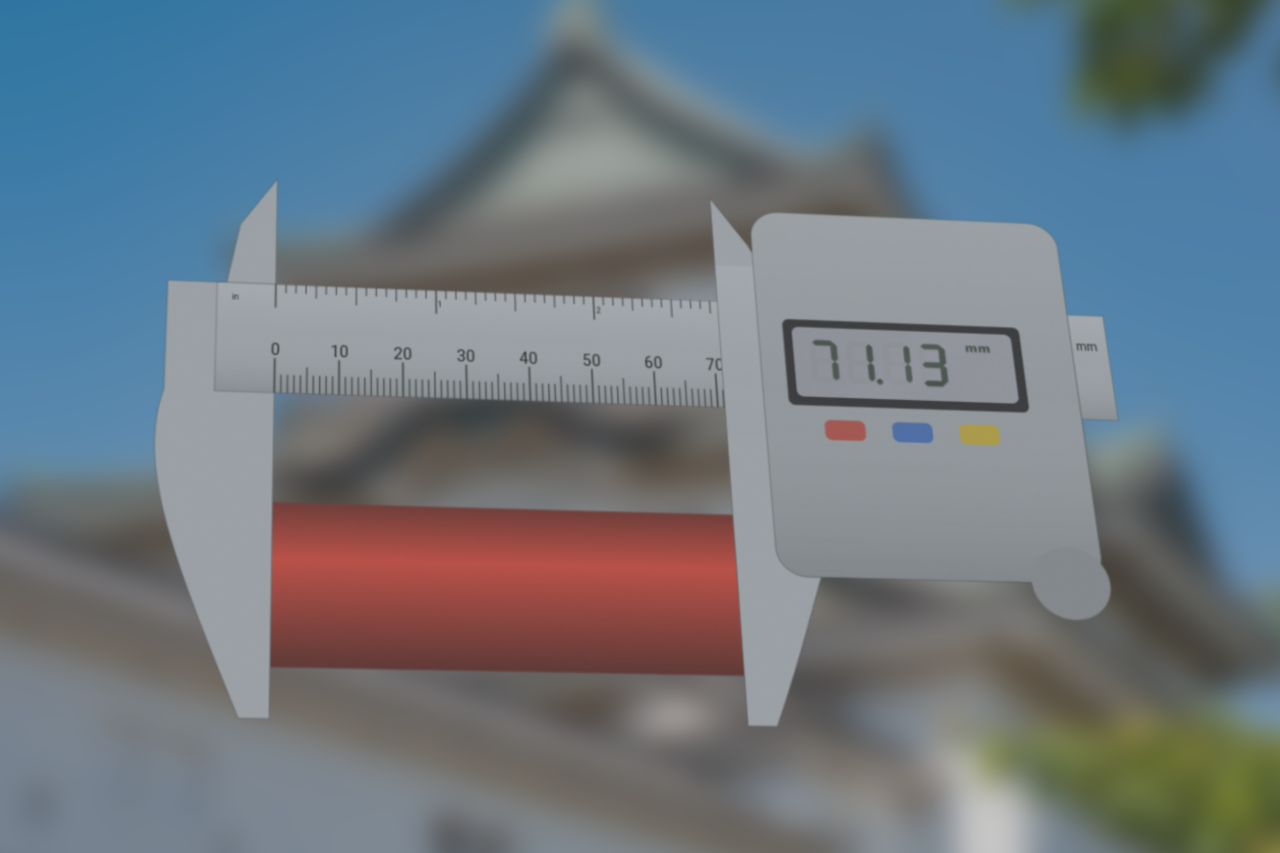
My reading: 71.13mm
